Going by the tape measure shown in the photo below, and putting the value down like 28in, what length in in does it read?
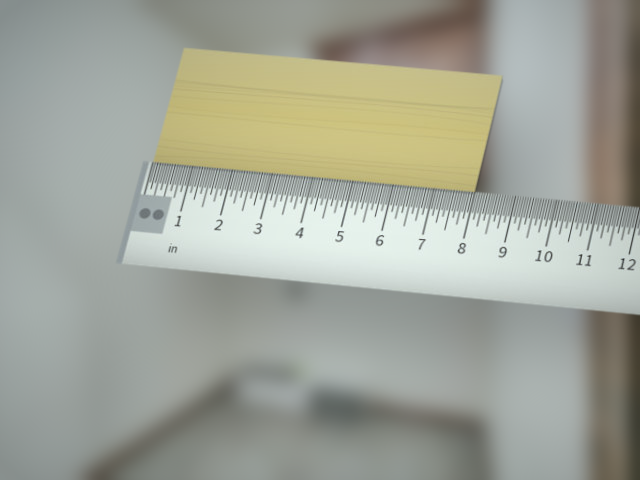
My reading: 8in
